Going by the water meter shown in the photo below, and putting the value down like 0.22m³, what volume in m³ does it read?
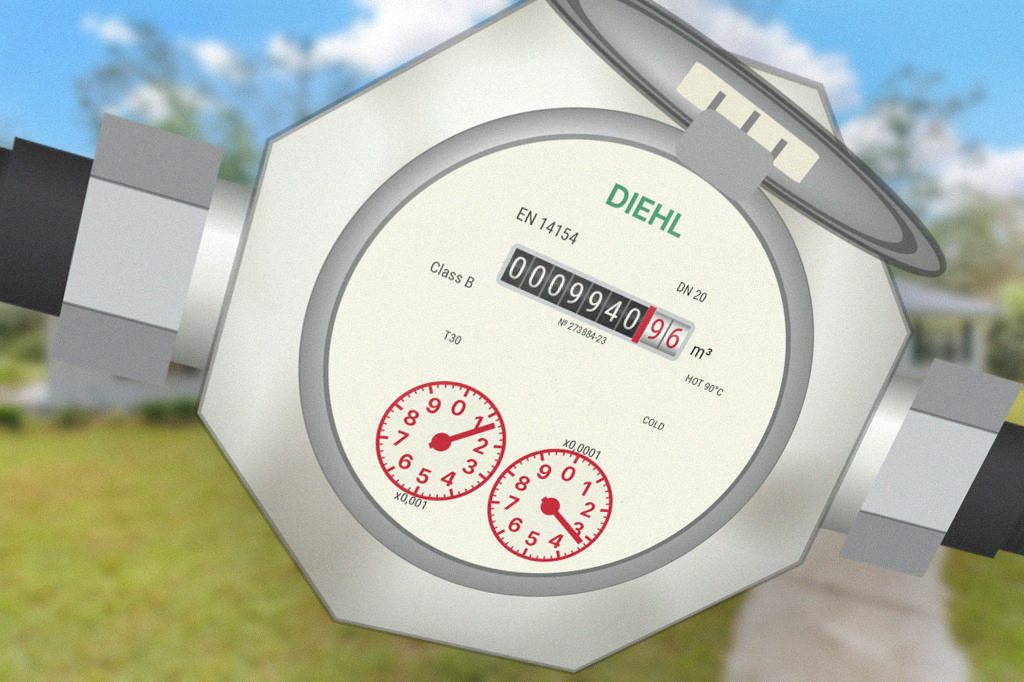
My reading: 9940.9613m³
